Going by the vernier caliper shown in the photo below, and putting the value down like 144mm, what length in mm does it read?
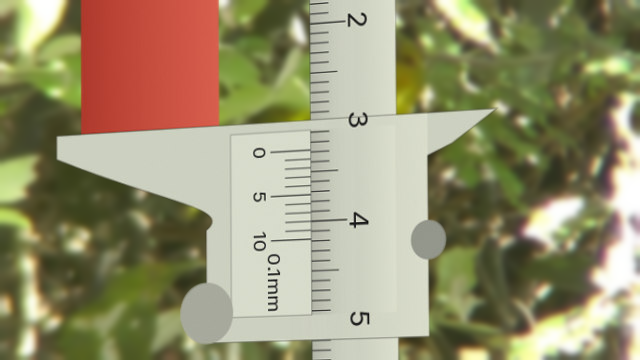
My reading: 32.8mm
